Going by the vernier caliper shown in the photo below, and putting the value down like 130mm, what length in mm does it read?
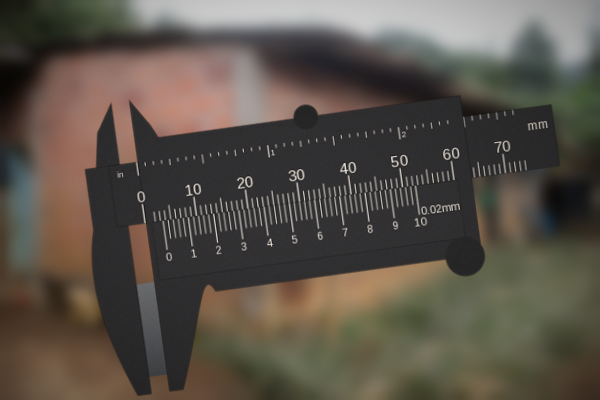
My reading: 3.5mm
